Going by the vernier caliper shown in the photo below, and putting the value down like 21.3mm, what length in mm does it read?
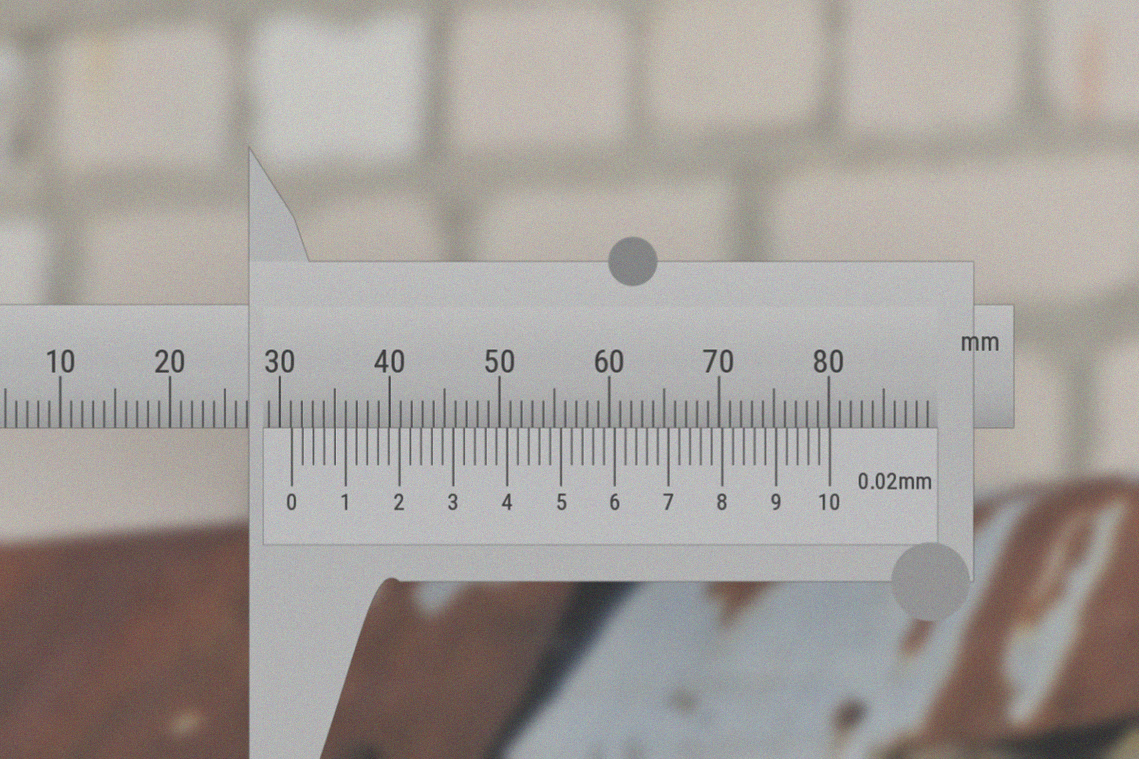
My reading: 31.1mm
